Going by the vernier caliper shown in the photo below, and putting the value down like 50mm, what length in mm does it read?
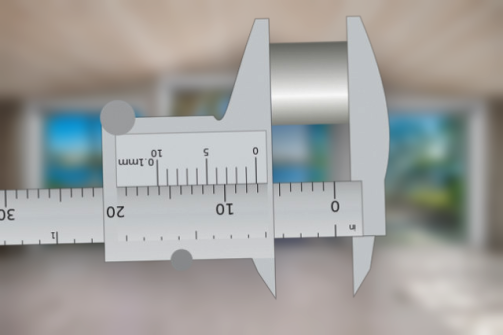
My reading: 7.1mm
